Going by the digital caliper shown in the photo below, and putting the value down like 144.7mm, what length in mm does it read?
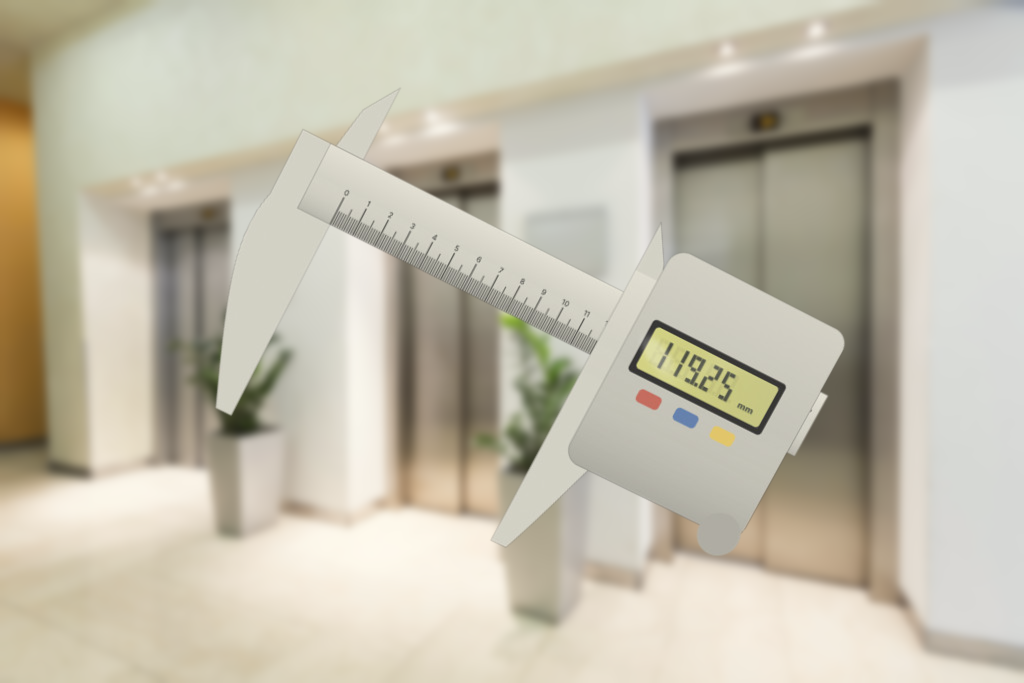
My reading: 119.25mm
